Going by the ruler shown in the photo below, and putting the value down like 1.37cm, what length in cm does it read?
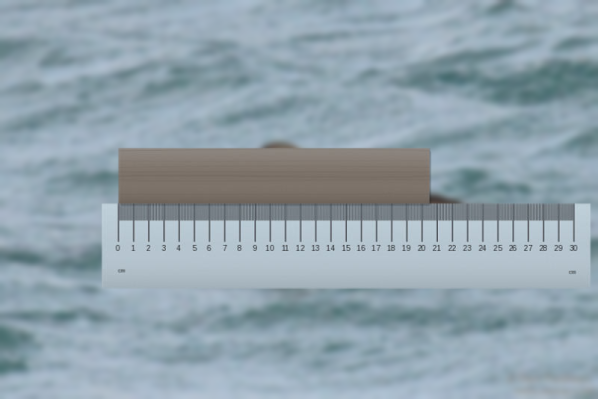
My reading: 20.5cm
